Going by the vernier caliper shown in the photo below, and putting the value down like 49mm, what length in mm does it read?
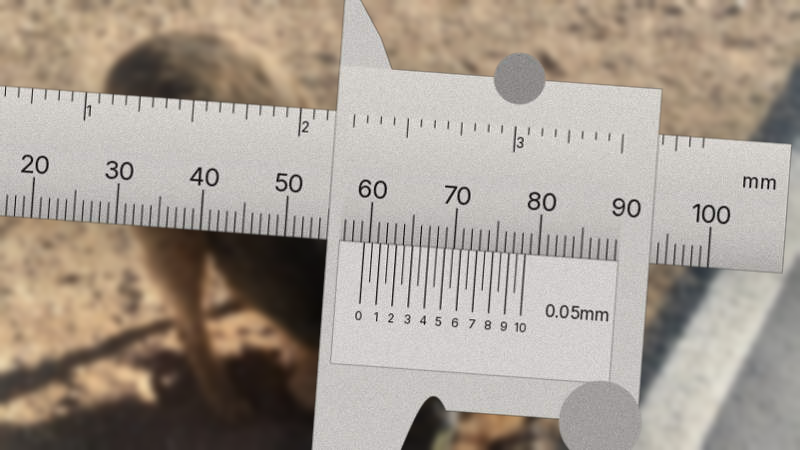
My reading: 59.4mm
